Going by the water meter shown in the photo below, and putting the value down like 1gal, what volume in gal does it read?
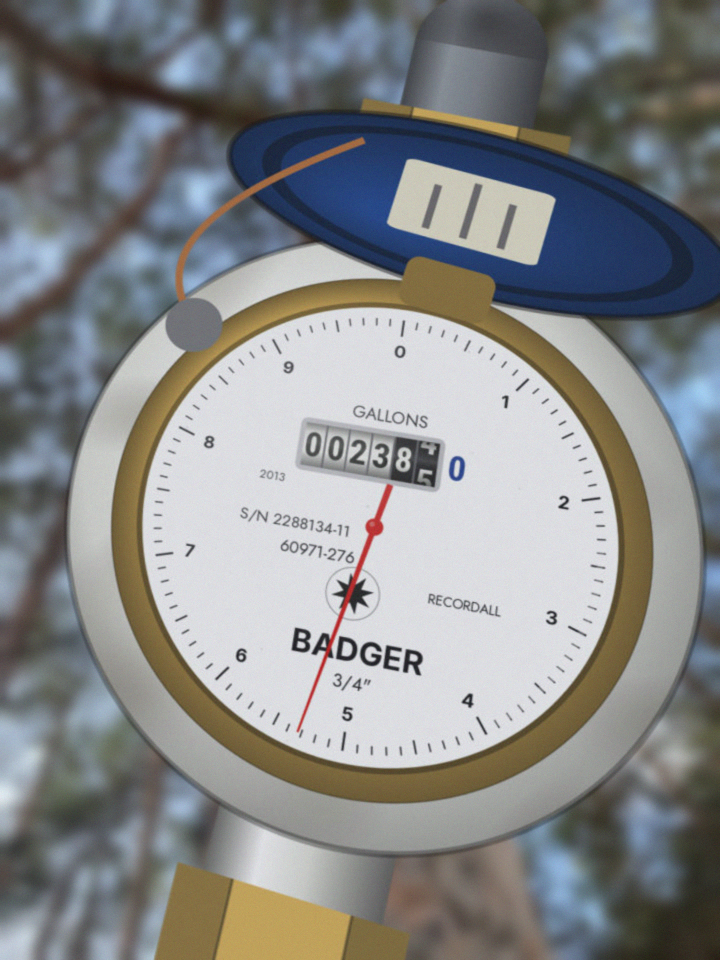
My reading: 23845.3gal
